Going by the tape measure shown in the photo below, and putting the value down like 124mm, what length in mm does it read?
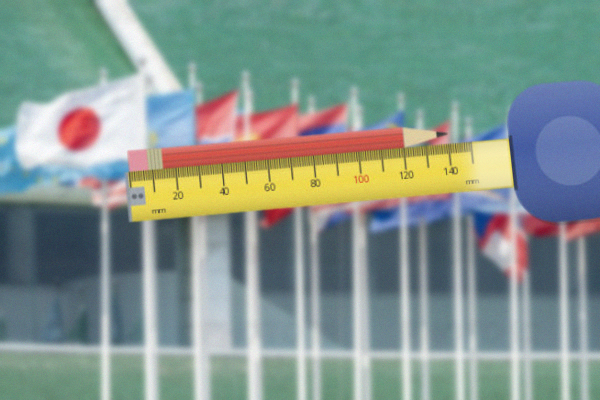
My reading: 140mm
